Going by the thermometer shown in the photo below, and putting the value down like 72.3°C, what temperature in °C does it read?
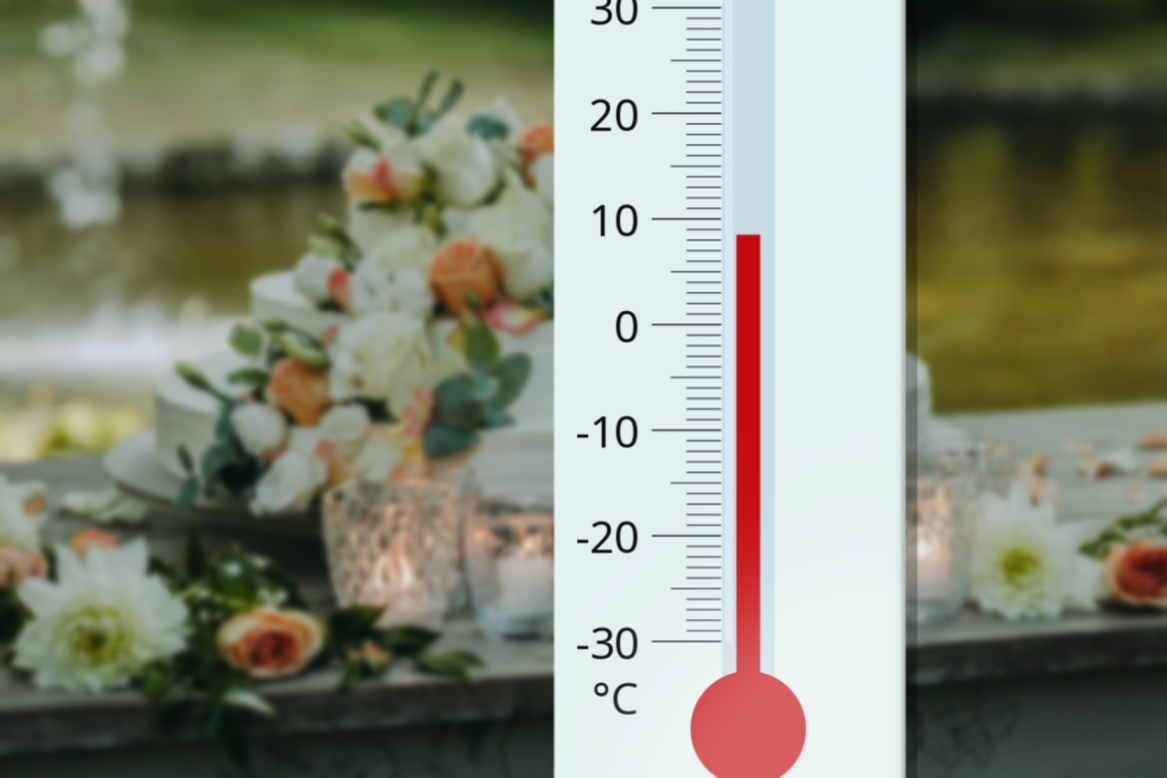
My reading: 8.5°C
